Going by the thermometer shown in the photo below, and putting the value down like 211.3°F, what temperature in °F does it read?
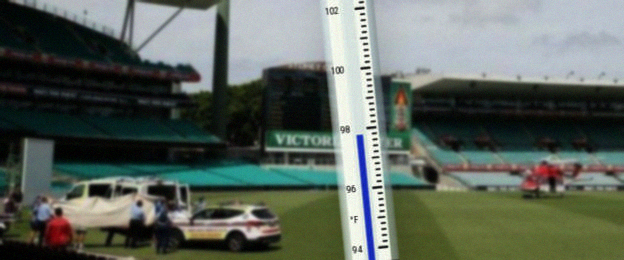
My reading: 97.8°F
